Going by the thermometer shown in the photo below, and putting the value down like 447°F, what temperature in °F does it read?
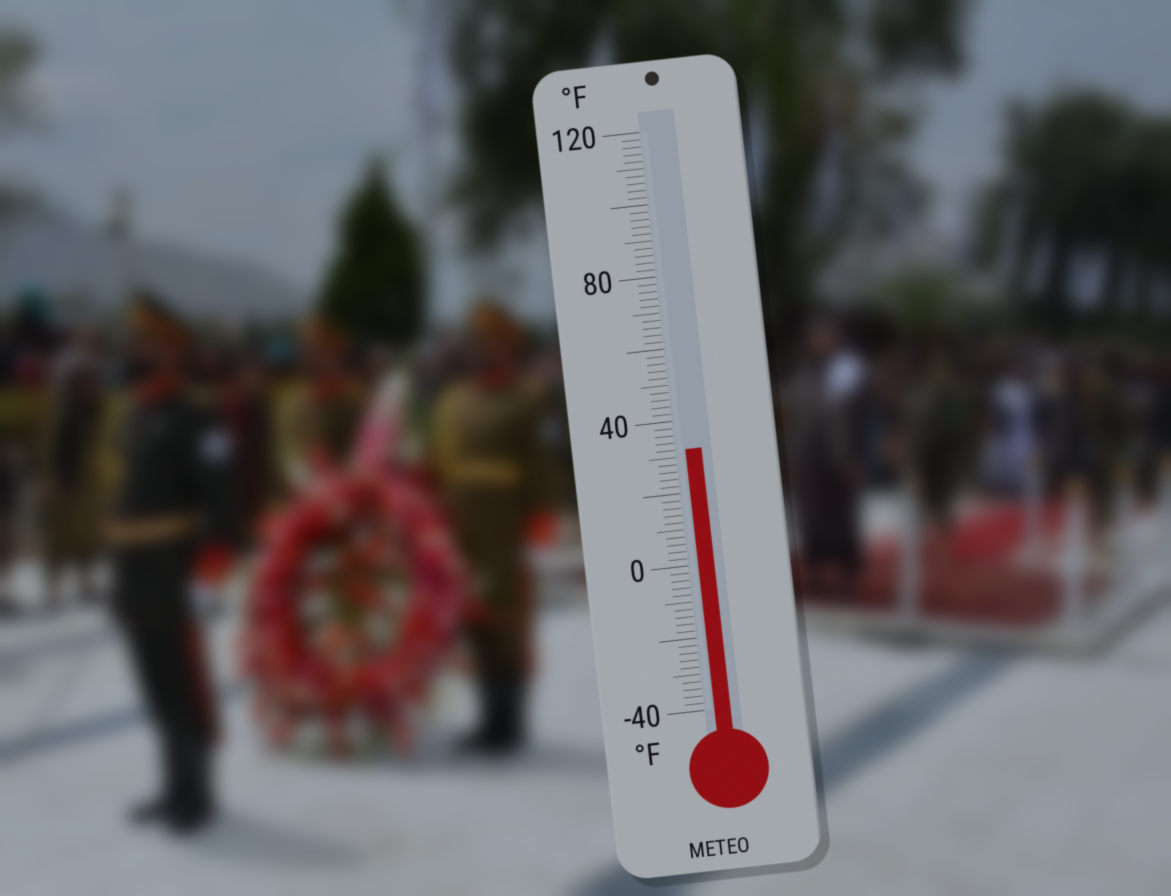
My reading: 32°F
